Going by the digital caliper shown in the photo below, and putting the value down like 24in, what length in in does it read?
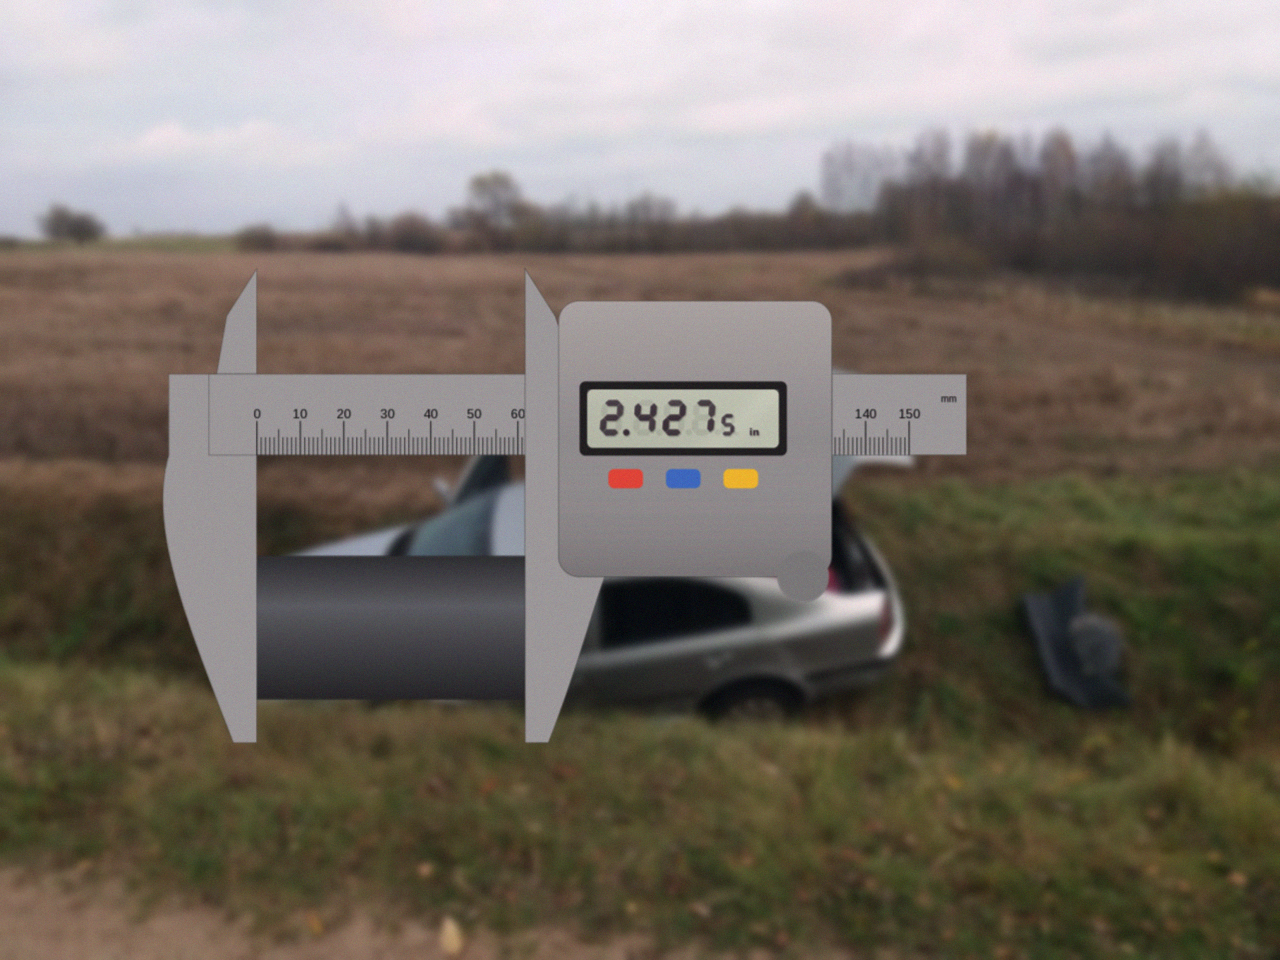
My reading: 2.4275in
